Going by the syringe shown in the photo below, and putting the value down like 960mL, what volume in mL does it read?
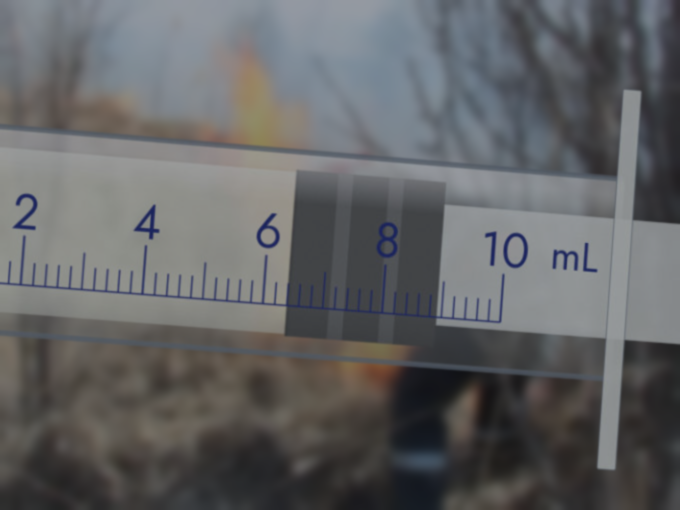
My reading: 6.4mL
